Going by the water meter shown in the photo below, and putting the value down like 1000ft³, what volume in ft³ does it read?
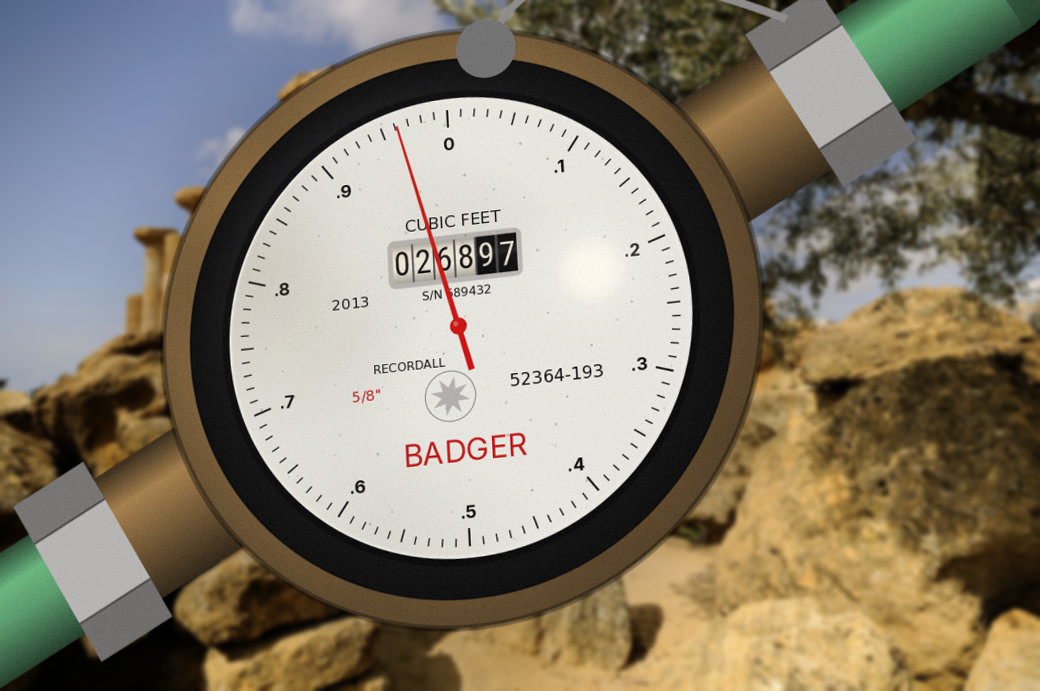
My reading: 26896.96ft³
